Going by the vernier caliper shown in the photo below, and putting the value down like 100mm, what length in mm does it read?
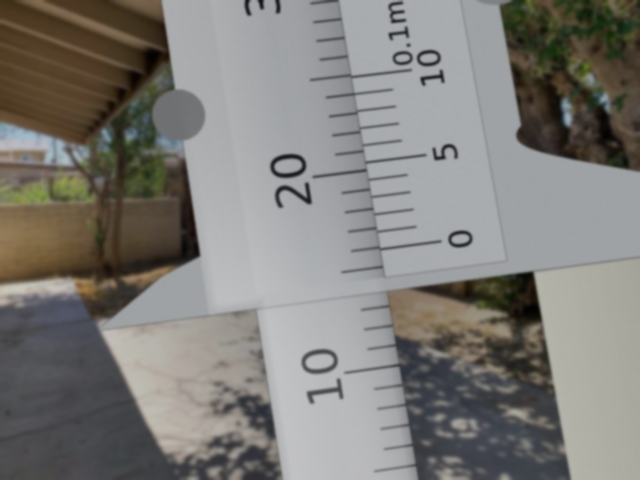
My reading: 15.9mm
